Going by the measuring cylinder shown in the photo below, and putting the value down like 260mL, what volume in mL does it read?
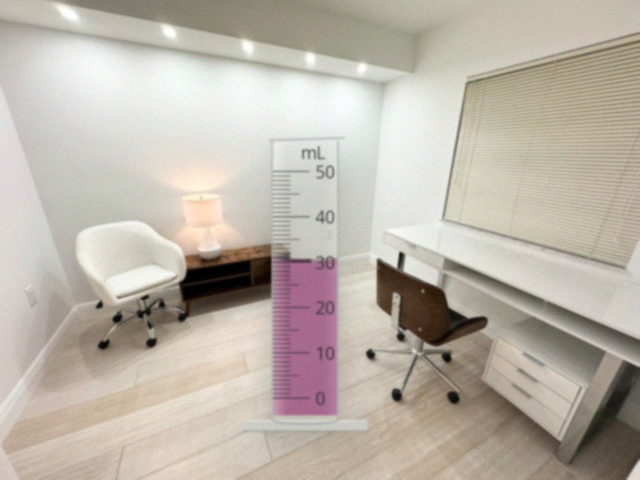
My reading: 30mL
